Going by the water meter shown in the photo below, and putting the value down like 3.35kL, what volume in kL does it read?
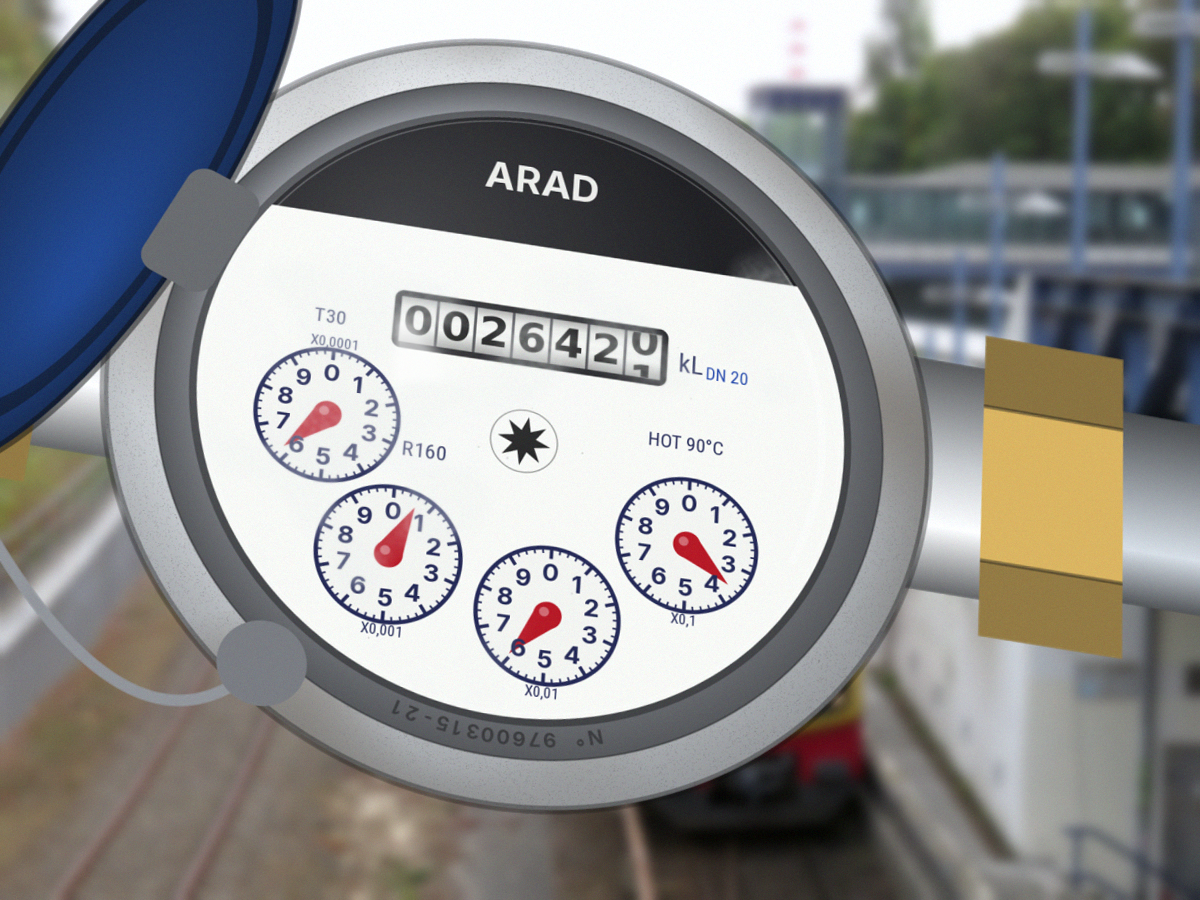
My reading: 26420.3606kL
